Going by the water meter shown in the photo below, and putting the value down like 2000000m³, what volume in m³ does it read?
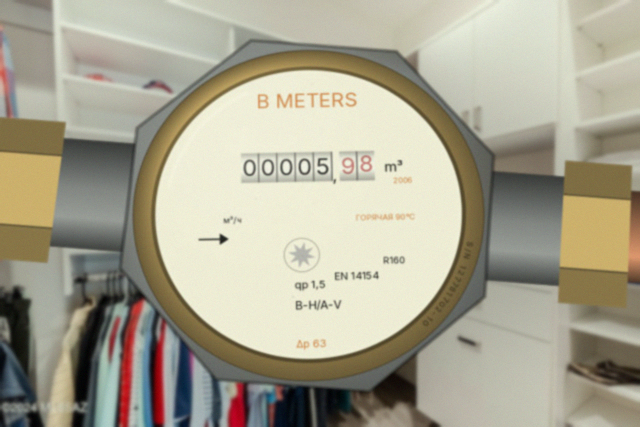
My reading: 5.98m³
